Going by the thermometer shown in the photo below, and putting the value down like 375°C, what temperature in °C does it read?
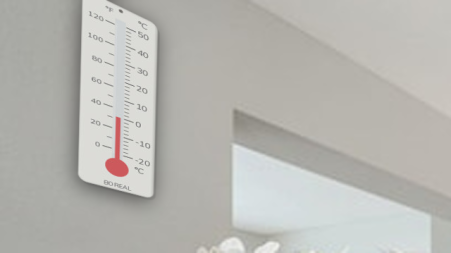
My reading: 0°C
